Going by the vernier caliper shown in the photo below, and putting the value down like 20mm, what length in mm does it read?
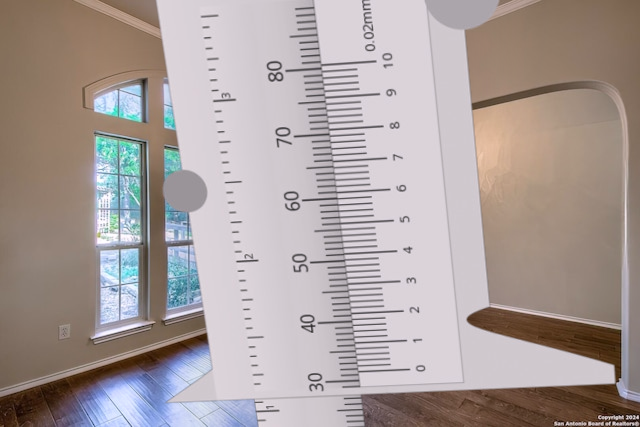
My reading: 31.5mm
